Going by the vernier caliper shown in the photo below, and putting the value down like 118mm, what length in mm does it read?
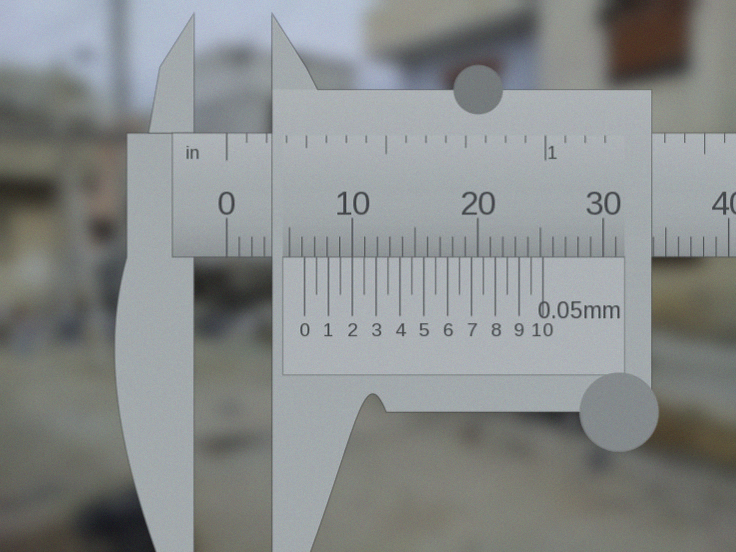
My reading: 6.2mm
